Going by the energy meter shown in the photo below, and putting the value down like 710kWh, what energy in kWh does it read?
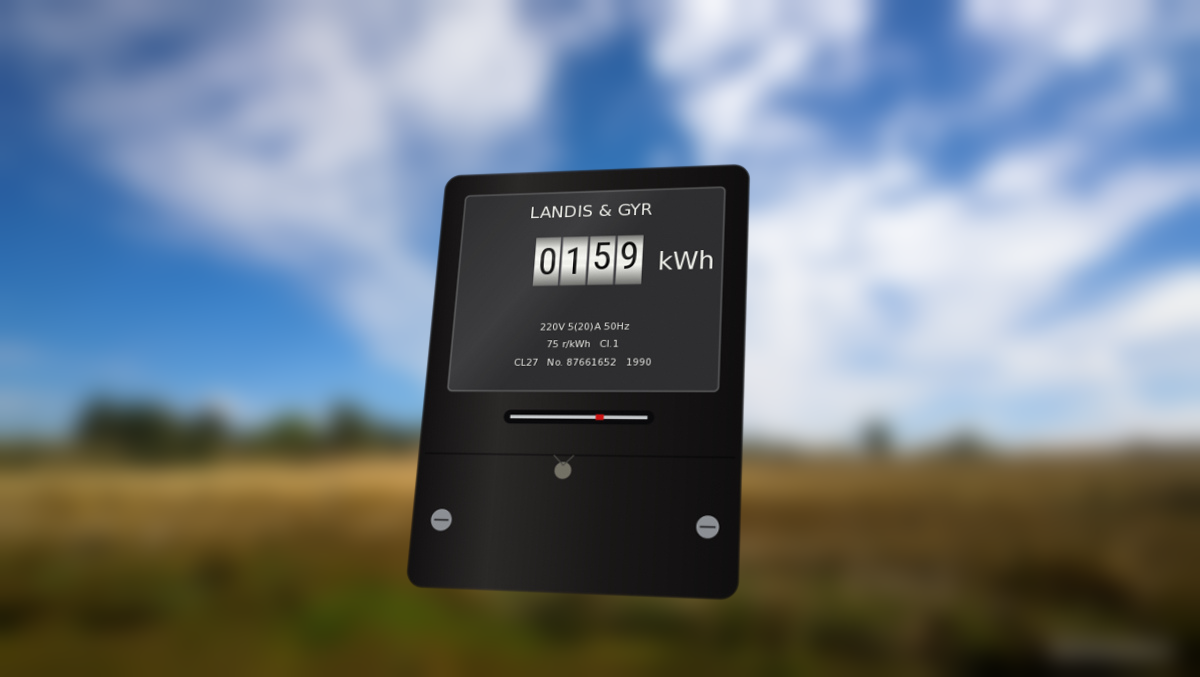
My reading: 159kWh
